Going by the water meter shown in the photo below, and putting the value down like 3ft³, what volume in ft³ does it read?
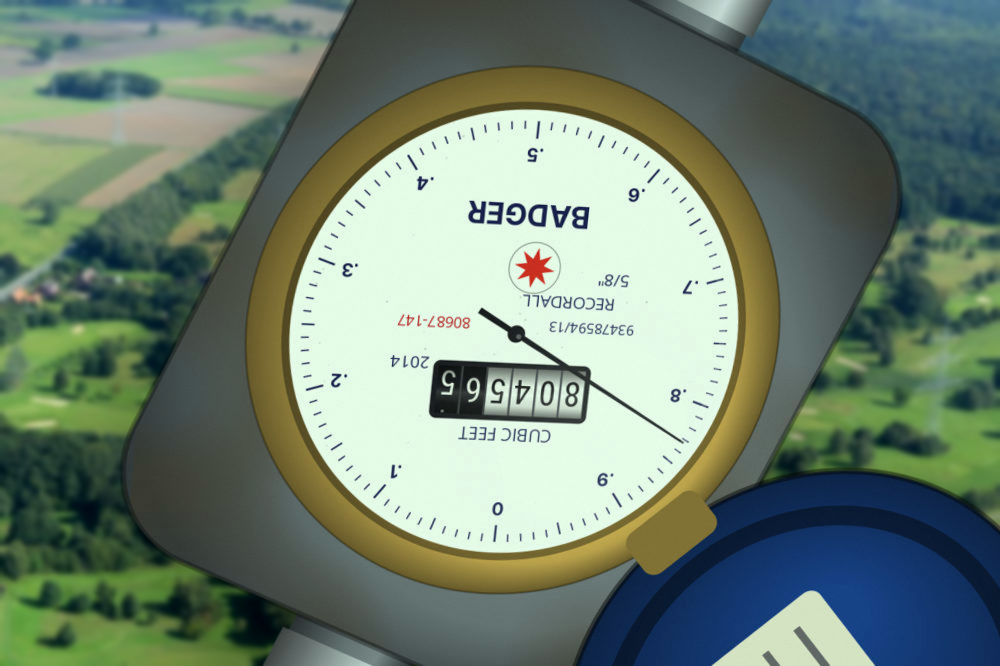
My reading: 804564.83ft³
